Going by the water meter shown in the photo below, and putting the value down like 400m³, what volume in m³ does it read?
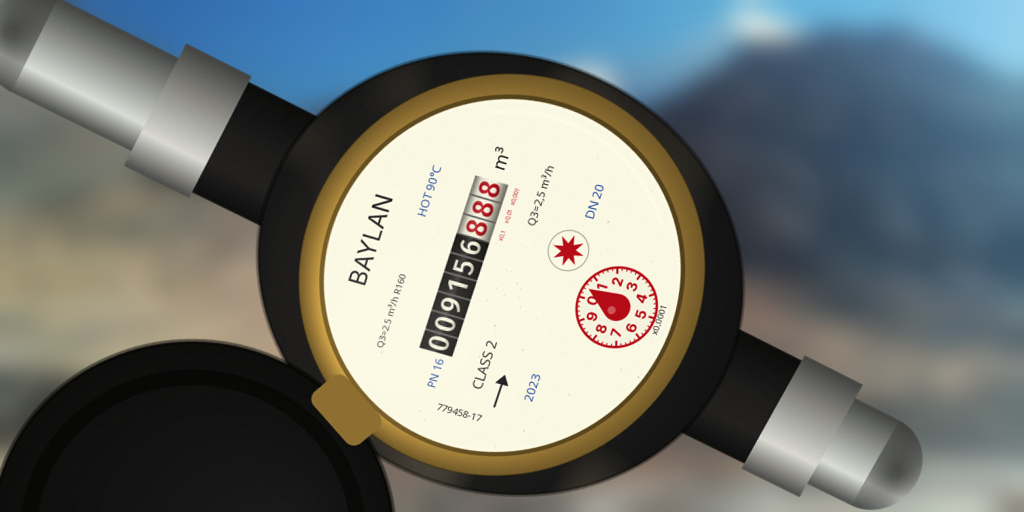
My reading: 9156.8880m³
